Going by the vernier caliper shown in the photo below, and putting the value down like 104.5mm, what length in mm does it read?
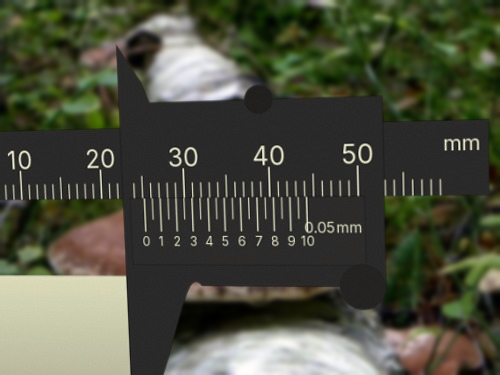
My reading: 25.2mm
